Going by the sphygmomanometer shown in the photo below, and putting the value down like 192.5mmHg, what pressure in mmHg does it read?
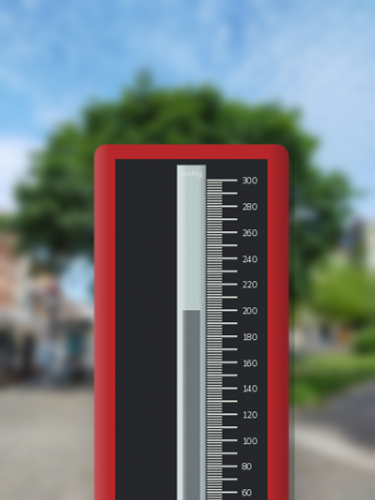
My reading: 200mmHg
